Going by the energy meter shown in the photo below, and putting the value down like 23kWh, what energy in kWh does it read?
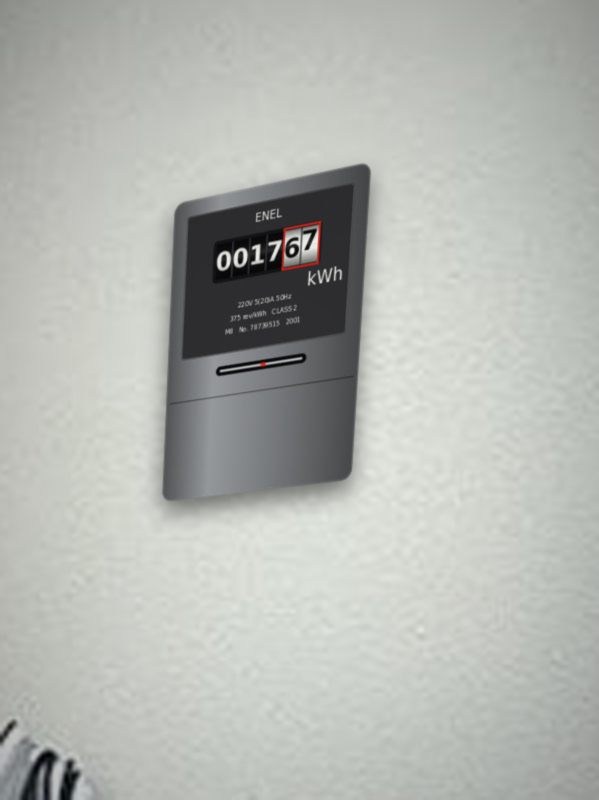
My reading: 17.67kWh
